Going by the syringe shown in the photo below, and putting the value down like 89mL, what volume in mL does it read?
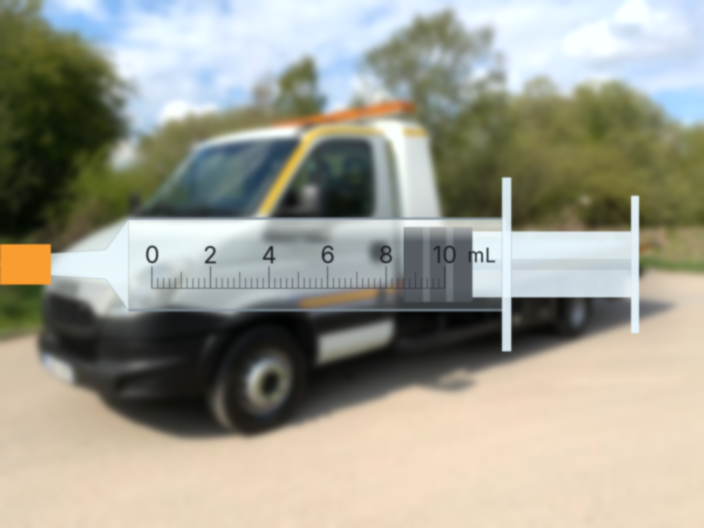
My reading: 8.6mL
